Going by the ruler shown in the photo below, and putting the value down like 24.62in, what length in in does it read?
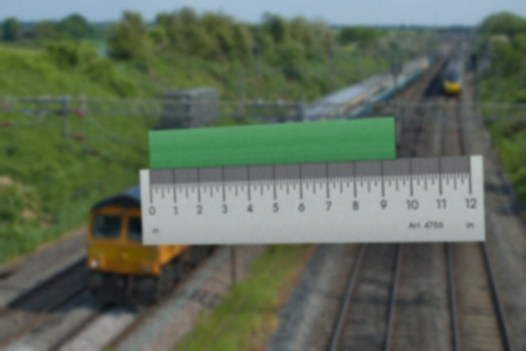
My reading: 9.5in
